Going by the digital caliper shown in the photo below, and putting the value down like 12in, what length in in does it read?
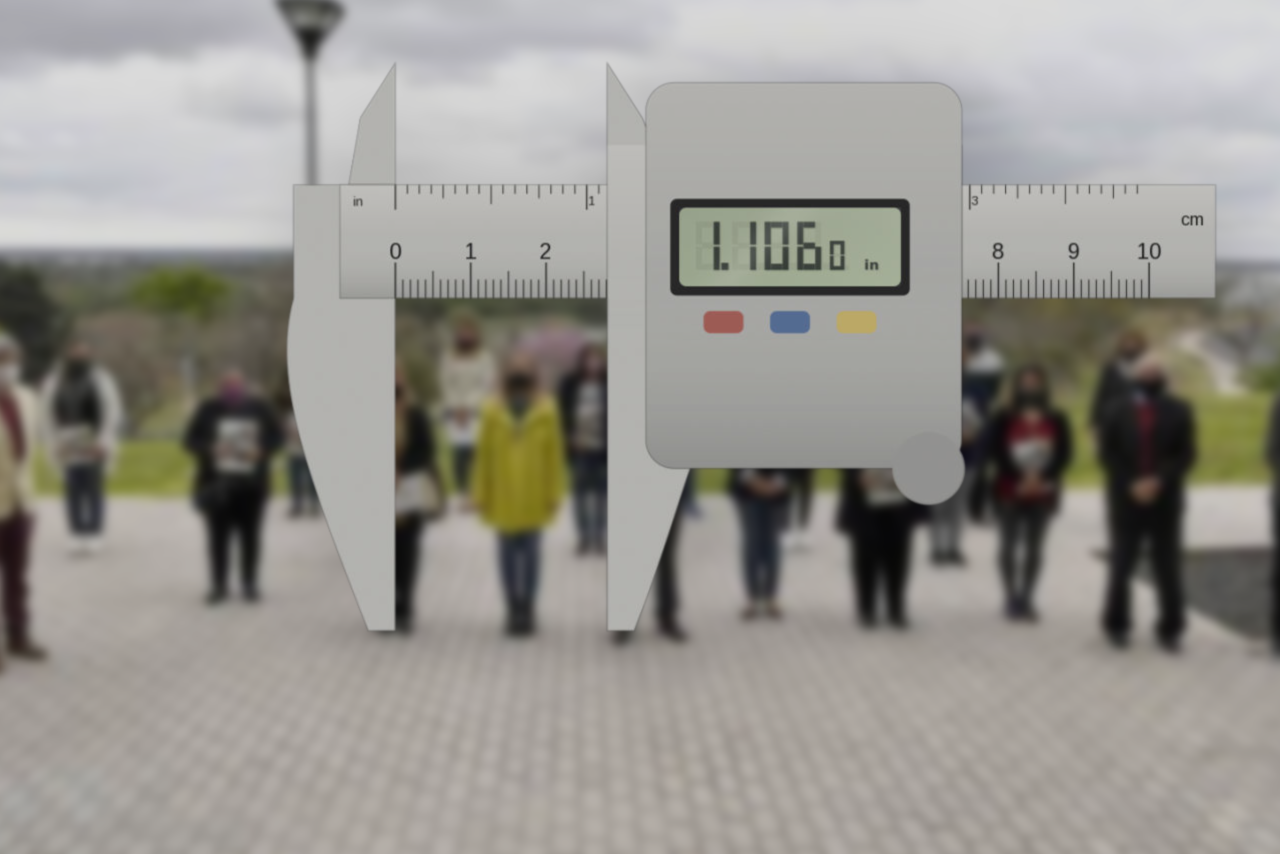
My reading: 1.1060in
